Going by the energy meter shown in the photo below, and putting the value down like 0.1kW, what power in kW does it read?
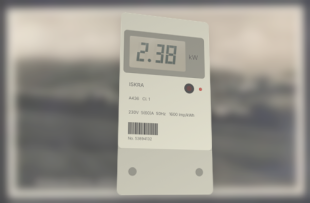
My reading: 2.38kW
